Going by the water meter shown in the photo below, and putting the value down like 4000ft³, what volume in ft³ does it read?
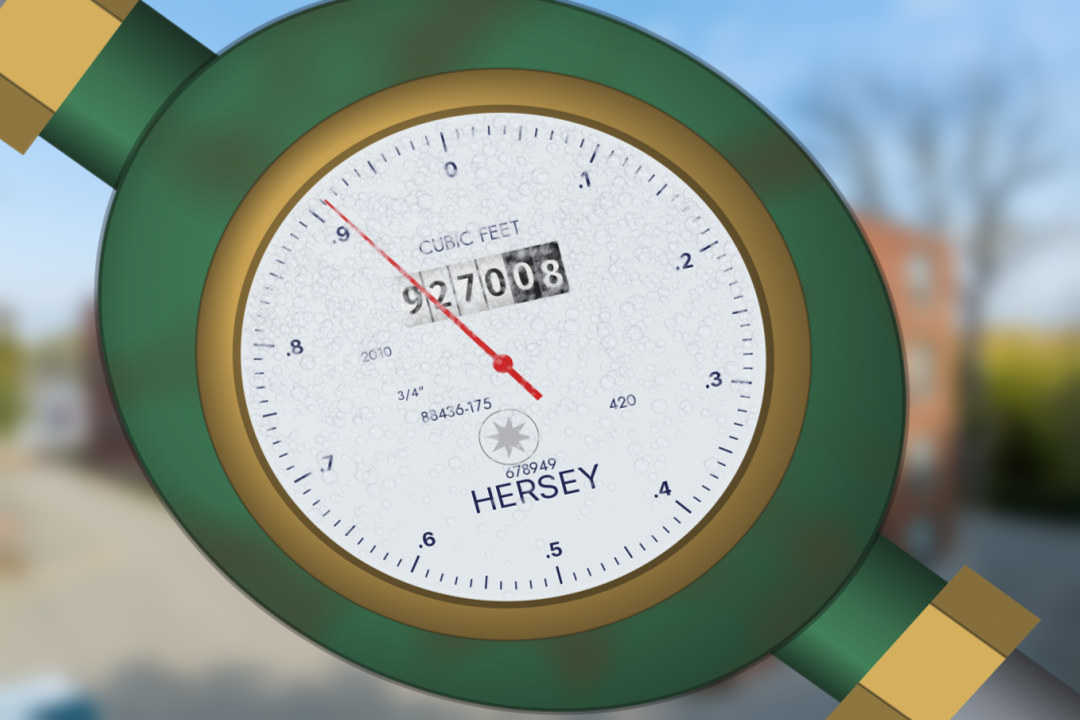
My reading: 927007.91ft³
